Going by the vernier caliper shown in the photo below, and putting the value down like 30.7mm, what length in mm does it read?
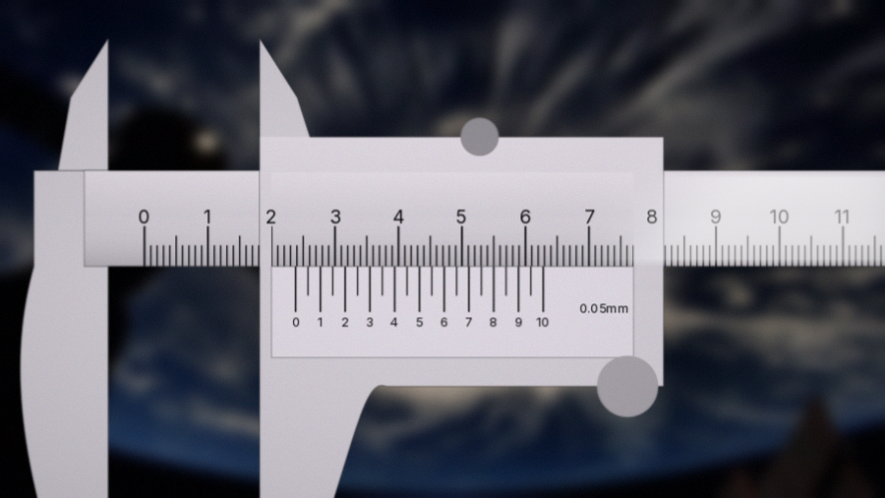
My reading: 23.8mm
